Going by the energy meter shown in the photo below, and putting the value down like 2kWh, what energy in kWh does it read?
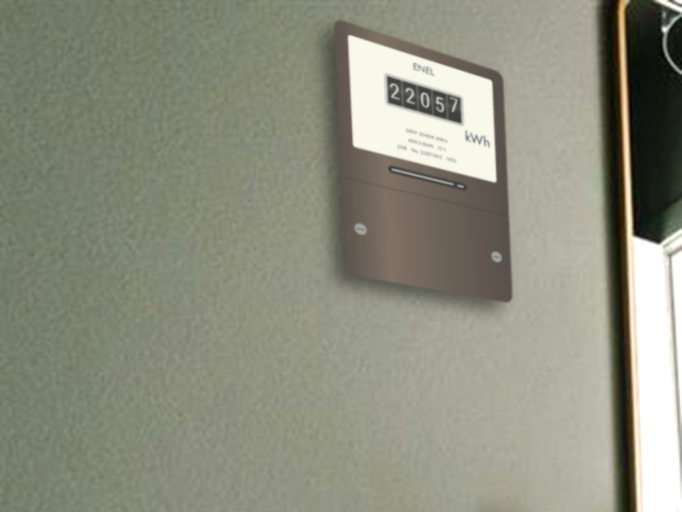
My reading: 22057kWh
